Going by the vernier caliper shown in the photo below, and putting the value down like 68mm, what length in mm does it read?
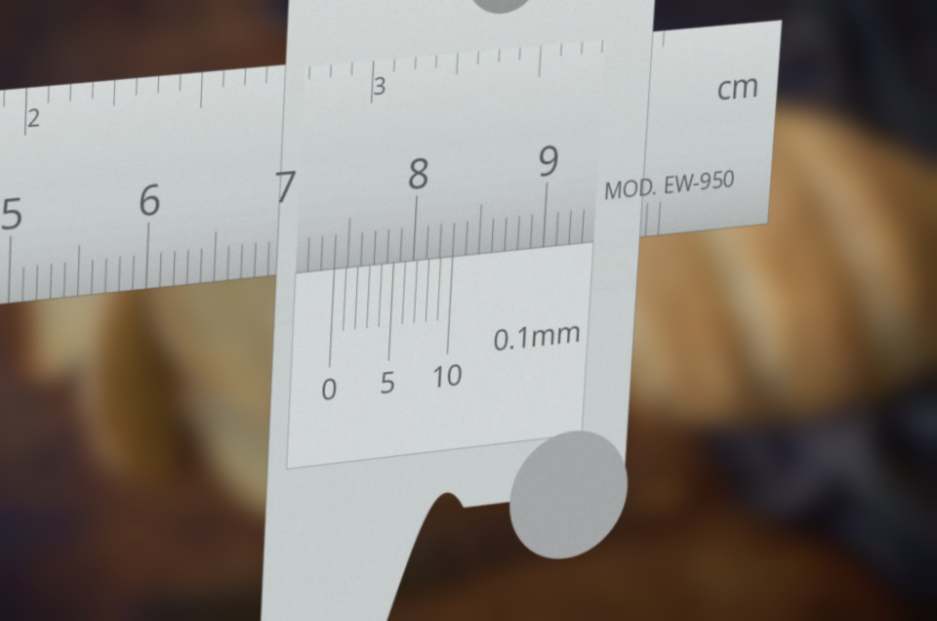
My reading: 74.0mm
